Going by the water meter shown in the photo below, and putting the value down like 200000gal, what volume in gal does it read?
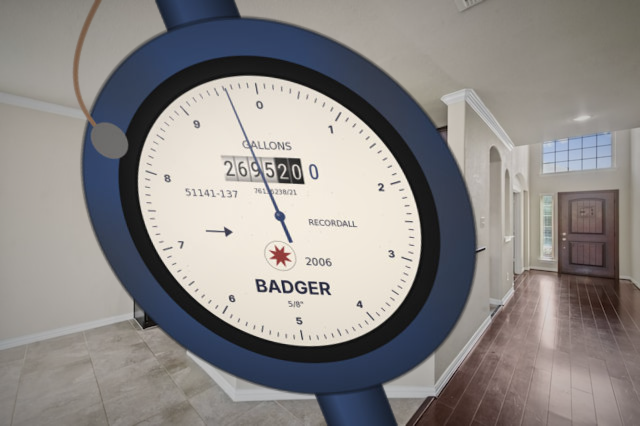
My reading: 2695199.6gal
